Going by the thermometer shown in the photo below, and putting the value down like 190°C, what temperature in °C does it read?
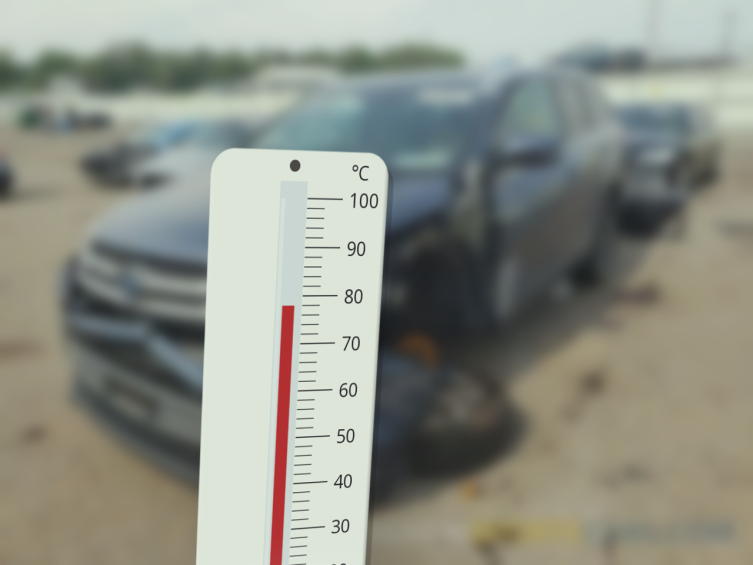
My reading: 78°C
